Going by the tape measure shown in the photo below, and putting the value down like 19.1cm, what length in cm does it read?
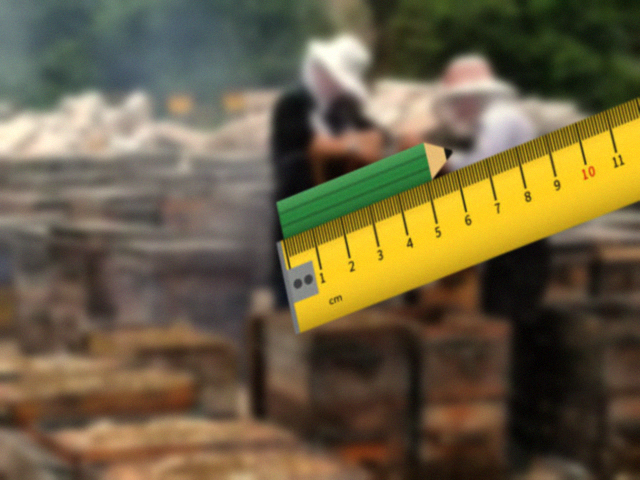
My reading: 6cm
